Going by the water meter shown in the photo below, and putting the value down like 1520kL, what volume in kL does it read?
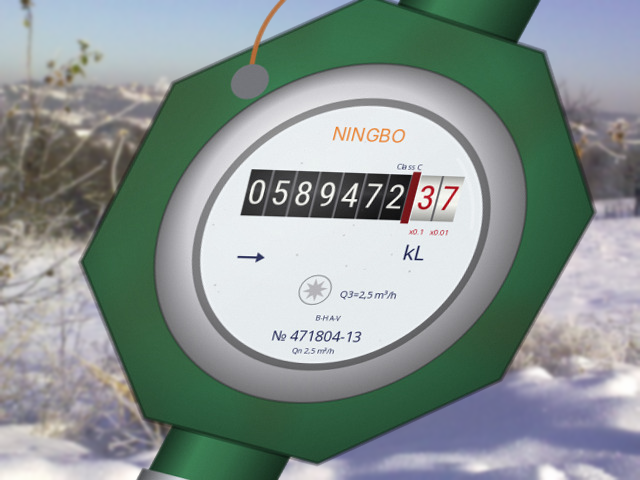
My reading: 589472.37kL
